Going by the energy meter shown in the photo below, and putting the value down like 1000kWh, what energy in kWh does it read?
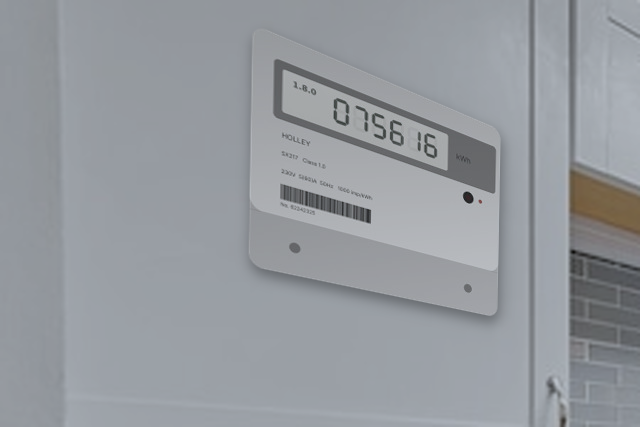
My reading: 75616kWh
